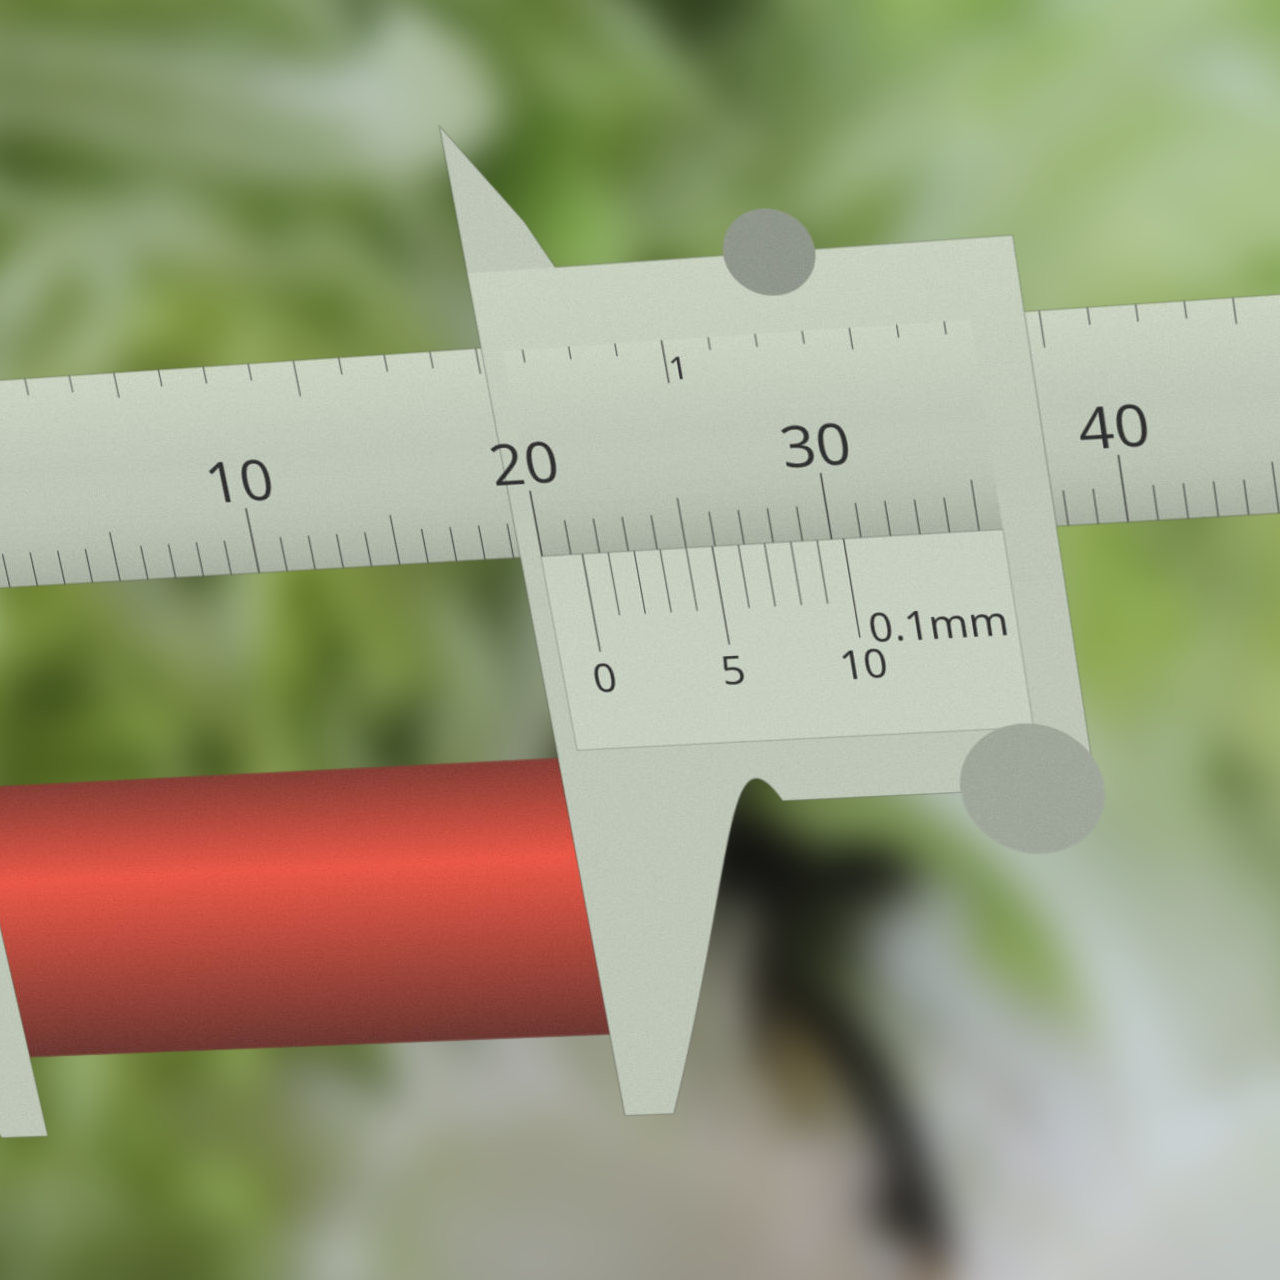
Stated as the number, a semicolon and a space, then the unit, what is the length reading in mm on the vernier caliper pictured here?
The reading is 21.4; mm
